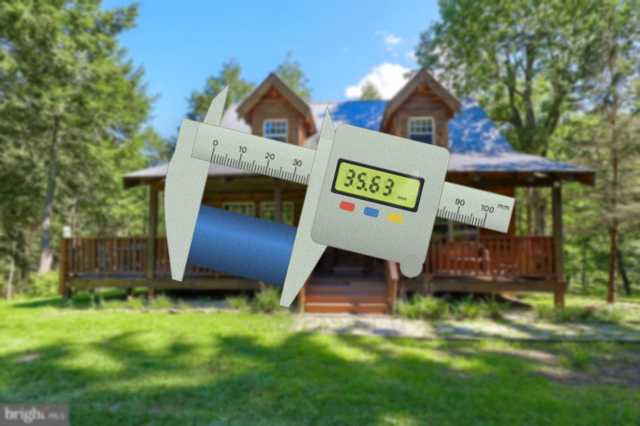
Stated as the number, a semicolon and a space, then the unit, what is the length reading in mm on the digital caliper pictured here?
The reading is 35.63; mm
